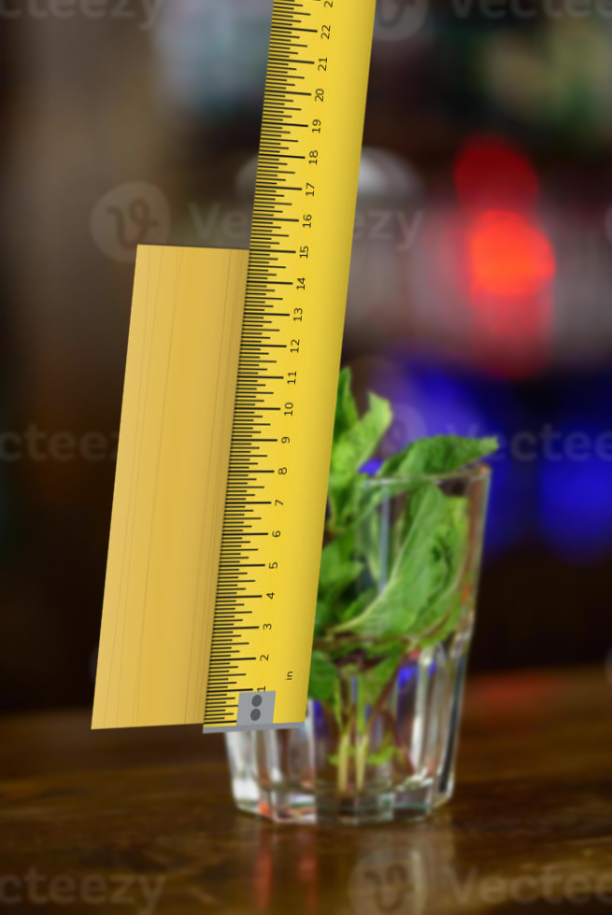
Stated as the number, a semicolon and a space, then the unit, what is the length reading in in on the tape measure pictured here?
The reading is 15; in
